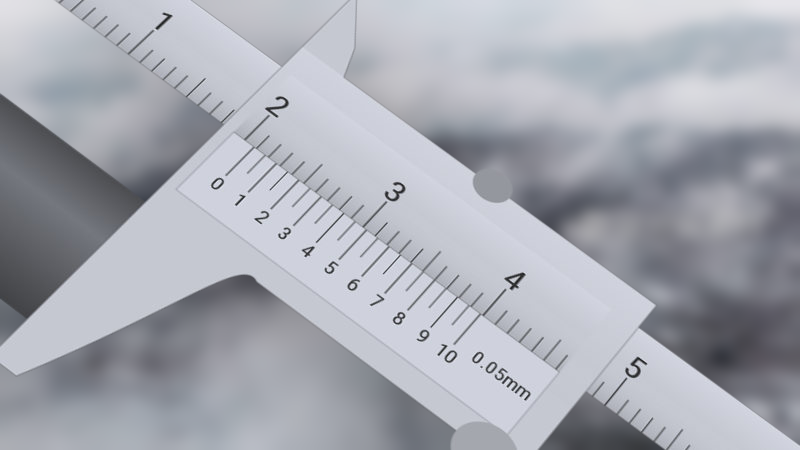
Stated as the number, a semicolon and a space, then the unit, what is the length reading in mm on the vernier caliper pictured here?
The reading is 20.8; mm
